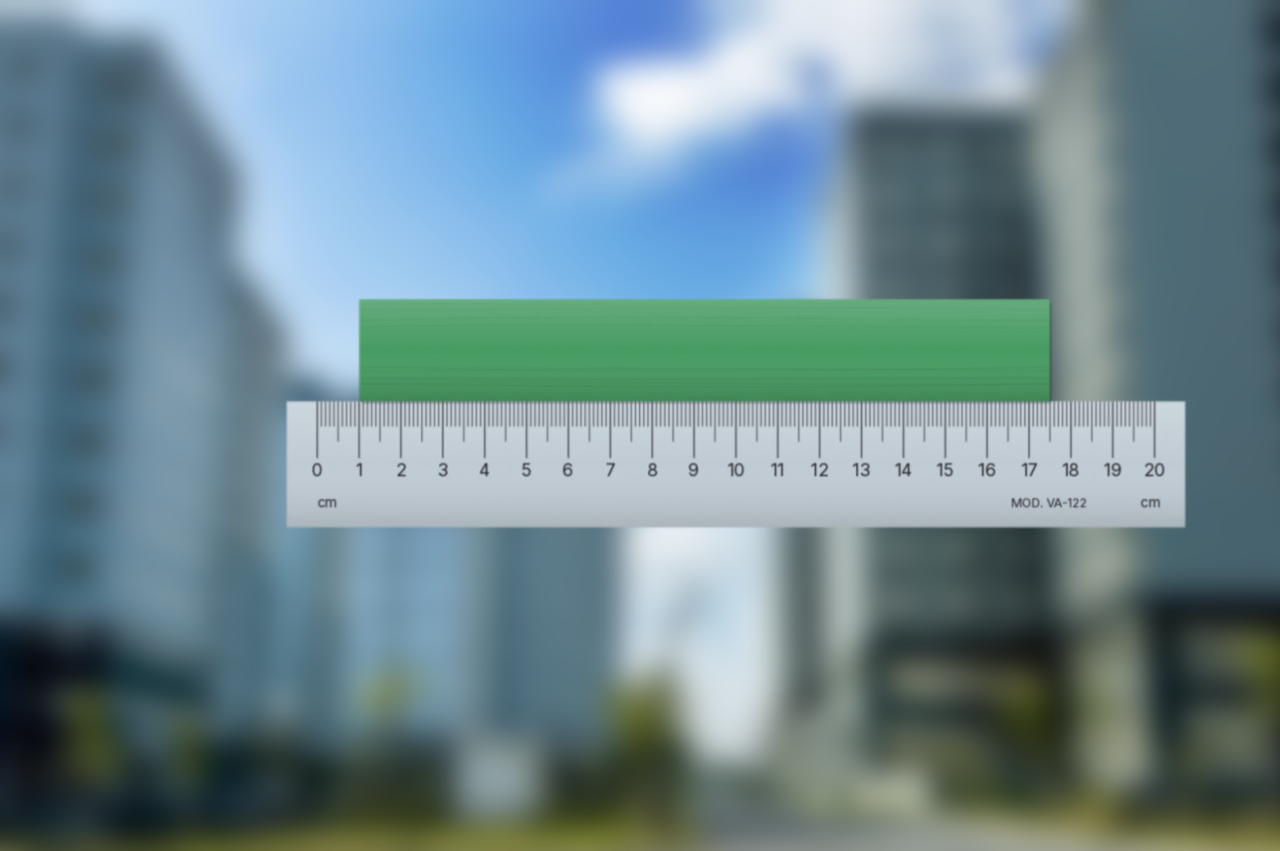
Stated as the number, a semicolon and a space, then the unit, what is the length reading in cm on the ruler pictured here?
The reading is 16.5; cm
